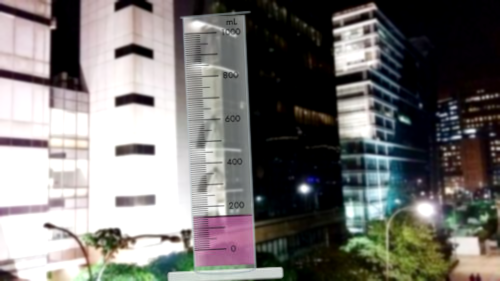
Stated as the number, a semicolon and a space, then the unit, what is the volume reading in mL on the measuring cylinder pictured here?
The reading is 150; mL
